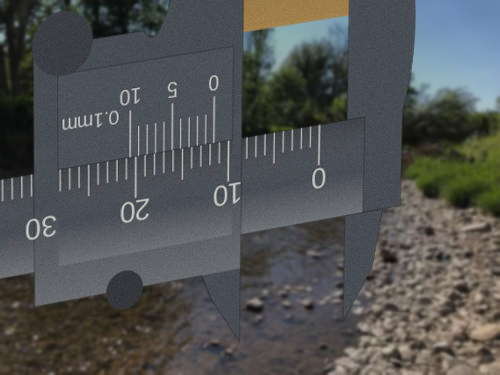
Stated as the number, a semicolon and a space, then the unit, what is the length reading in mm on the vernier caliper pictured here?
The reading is 11.6; mm
